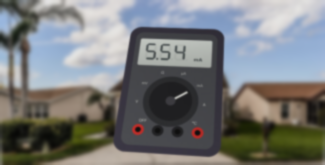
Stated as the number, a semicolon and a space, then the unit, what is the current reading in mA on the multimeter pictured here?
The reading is 5.54; mA
